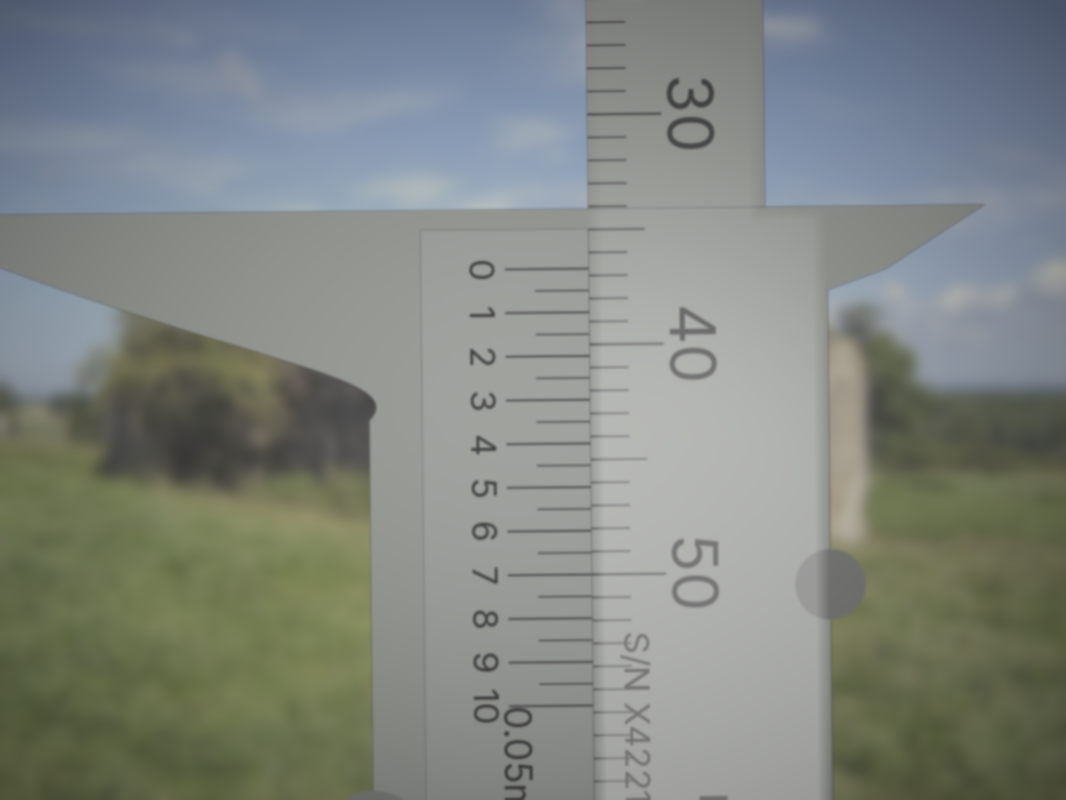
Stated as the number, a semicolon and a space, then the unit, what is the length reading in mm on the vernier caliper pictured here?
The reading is 36.7; mm
